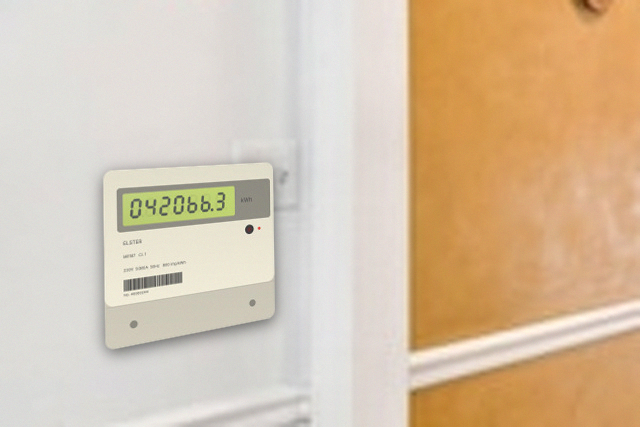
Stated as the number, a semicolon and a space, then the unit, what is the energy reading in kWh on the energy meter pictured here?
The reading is 42066.3; kWh
